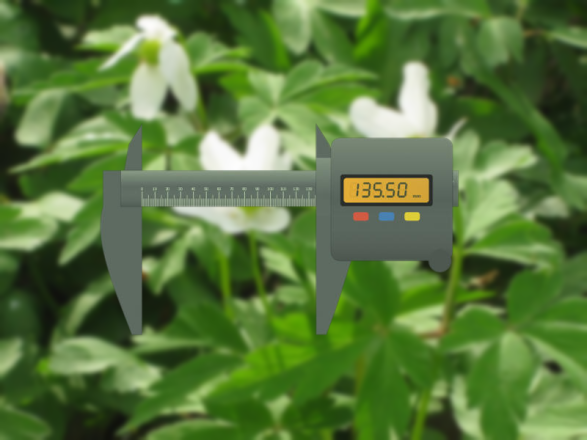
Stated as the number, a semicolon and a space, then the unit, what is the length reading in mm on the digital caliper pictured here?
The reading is 135.50; mm
